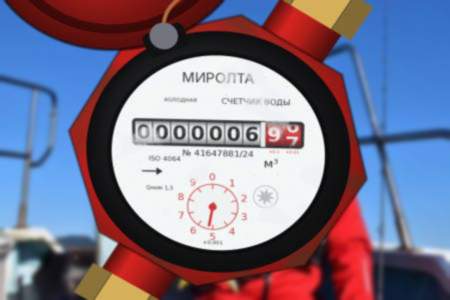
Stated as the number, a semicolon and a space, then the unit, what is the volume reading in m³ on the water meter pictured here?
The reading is 6.965; m³
